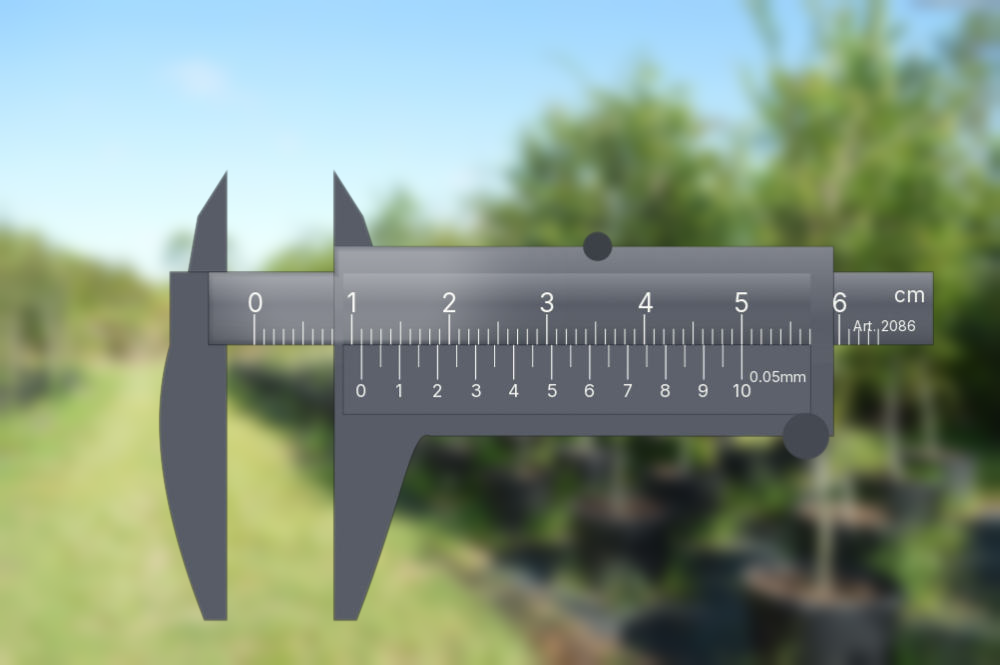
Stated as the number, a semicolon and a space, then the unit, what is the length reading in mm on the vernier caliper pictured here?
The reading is 11.0; mm
